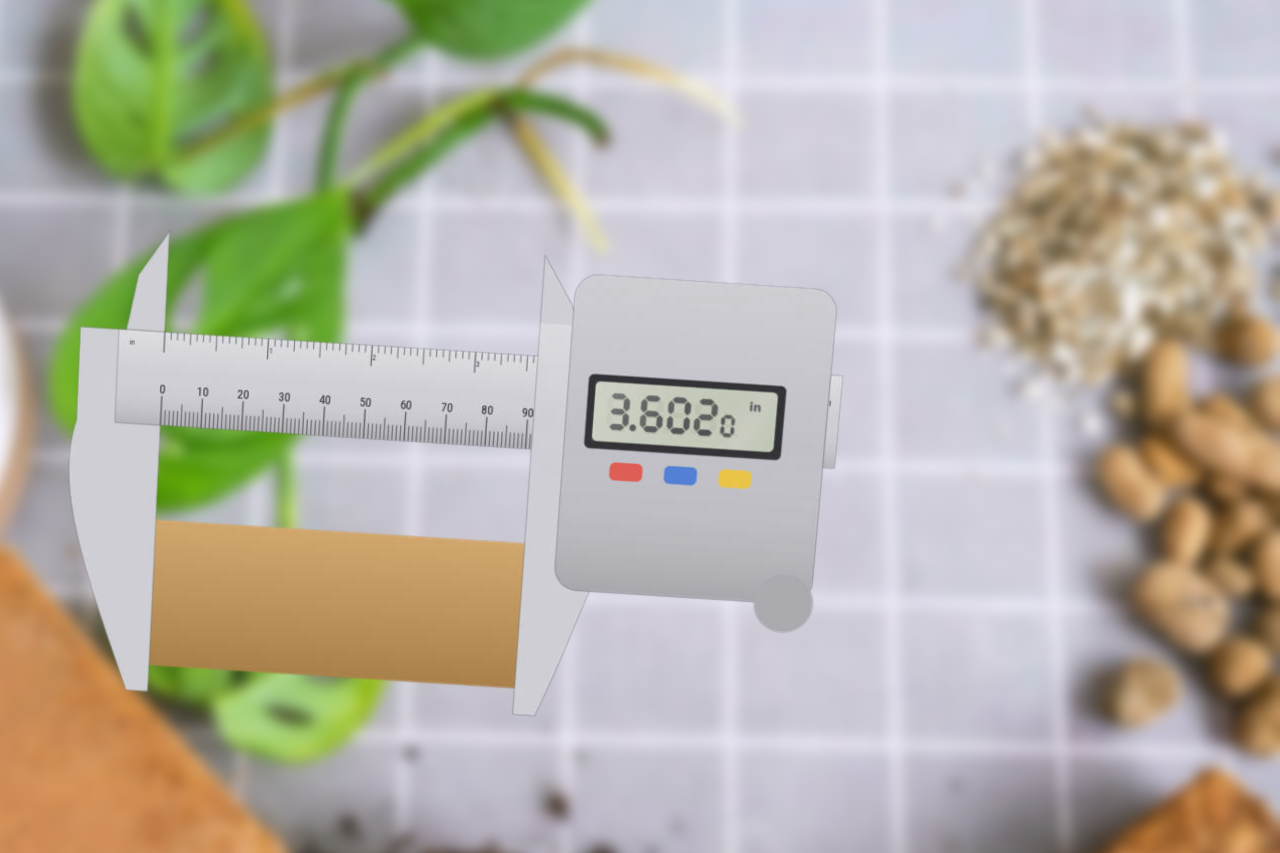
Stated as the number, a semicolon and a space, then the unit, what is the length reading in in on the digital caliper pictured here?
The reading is 3.6020; in
